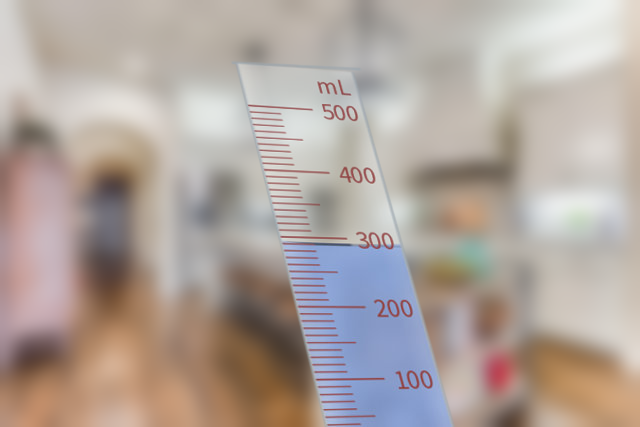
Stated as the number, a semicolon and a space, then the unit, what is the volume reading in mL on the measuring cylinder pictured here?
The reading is 290; mL
